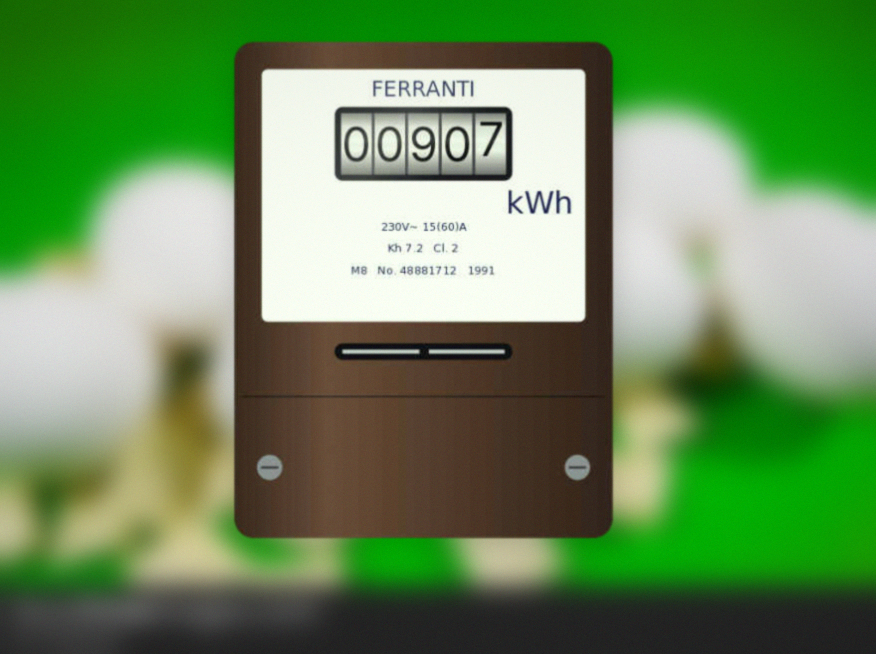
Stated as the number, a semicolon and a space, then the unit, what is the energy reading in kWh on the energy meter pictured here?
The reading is 907; kWh
